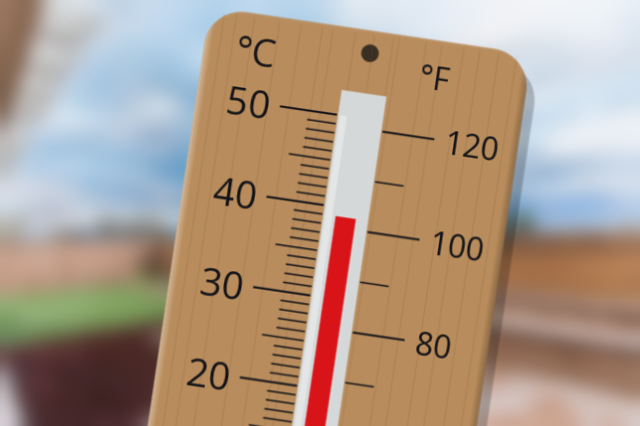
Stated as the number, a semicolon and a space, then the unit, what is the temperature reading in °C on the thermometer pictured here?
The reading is 39; °C
